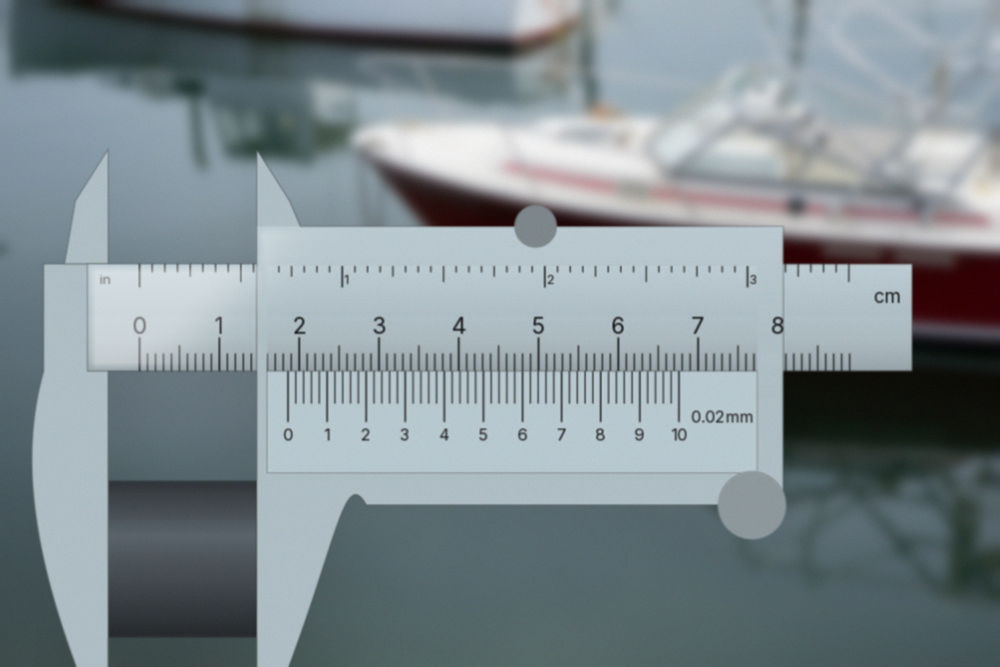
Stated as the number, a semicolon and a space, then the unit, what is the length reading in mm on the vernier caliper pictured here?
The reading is 18.6; mm
